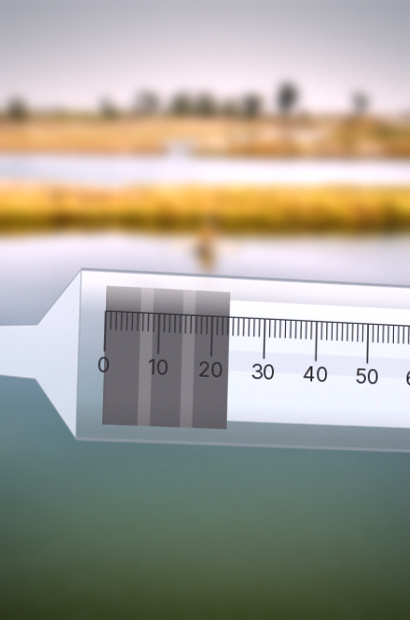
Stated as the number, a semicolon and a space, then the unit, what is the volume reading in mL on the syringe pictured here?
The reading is 0; mL
